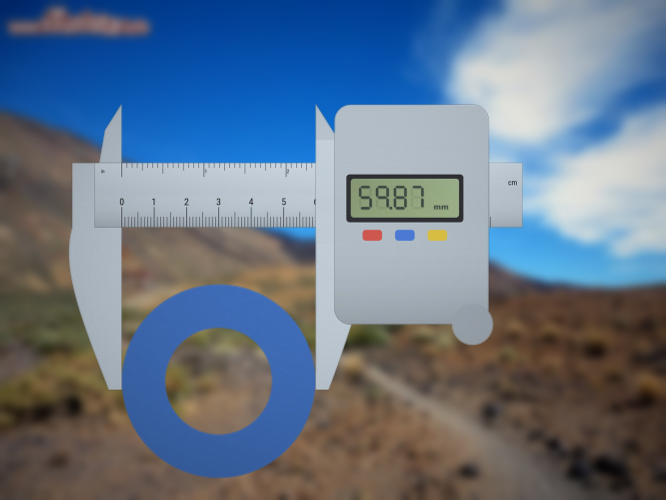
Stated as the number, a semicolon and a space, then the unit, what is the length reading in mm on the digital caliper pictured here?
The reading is 59.87; mm
